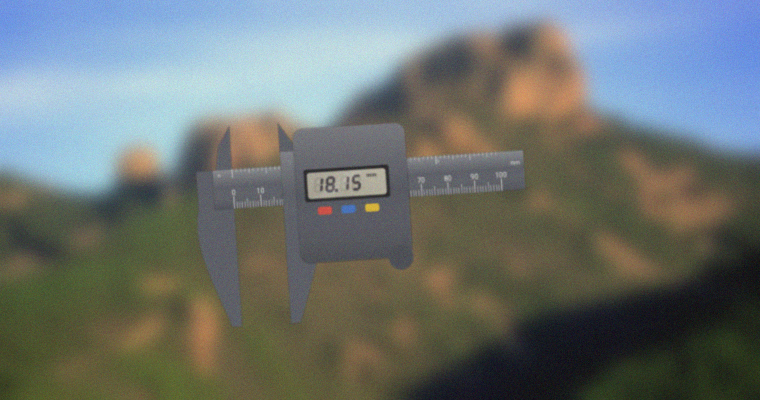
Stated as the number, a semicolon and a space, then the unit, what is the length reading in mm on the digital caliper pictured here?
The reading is 18.15; mm
